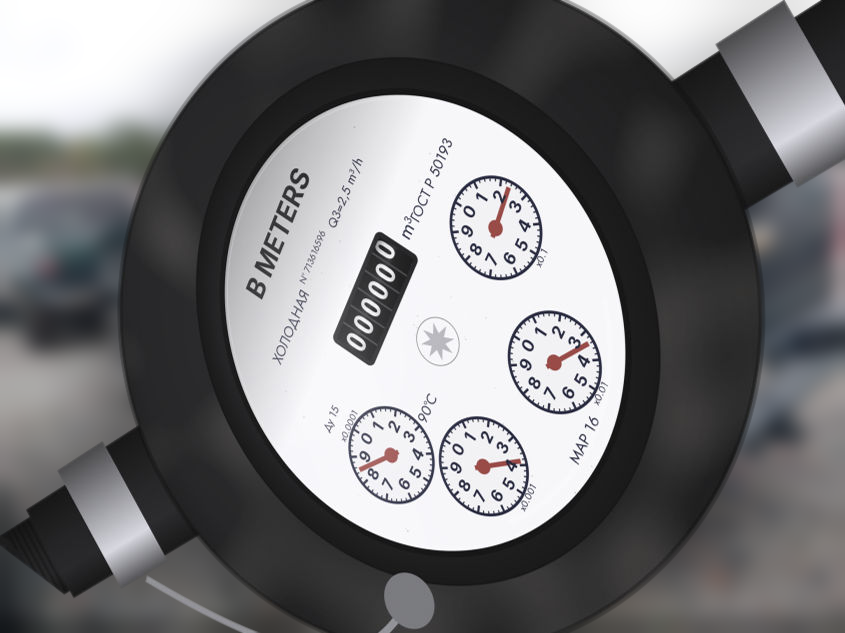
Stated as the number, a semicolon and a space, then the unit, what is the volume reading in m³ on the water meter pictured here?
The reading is 0.2338; m³
